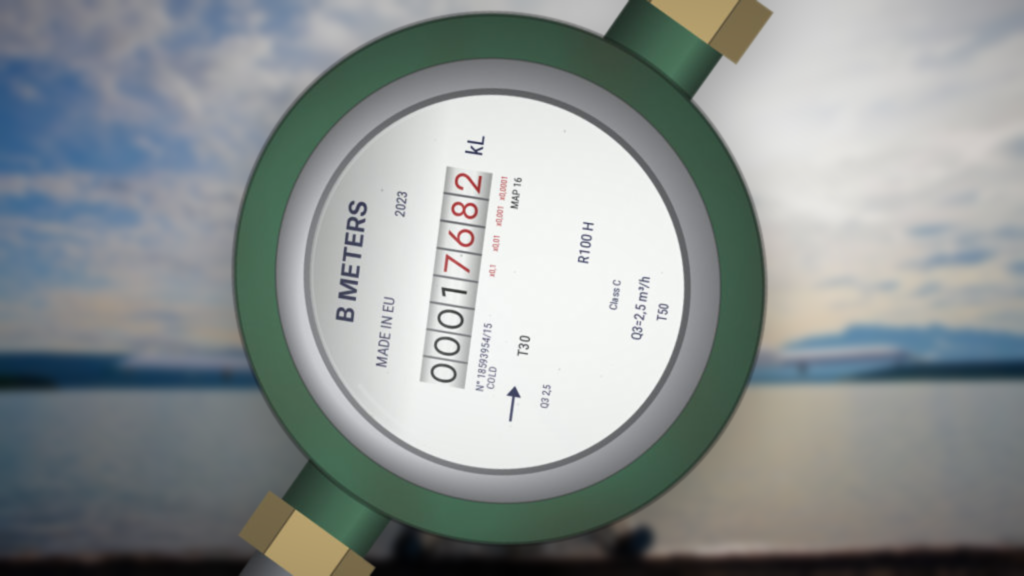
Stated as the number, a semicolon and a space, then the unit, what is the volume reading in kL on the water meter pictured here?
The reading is 1.7682; kL
